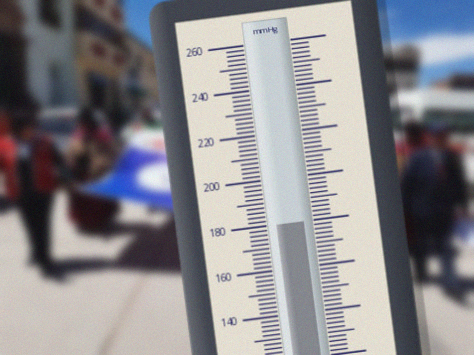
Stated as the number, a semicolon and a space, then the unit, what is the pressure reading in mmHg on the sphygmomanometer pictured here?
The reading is 180; mmHg
